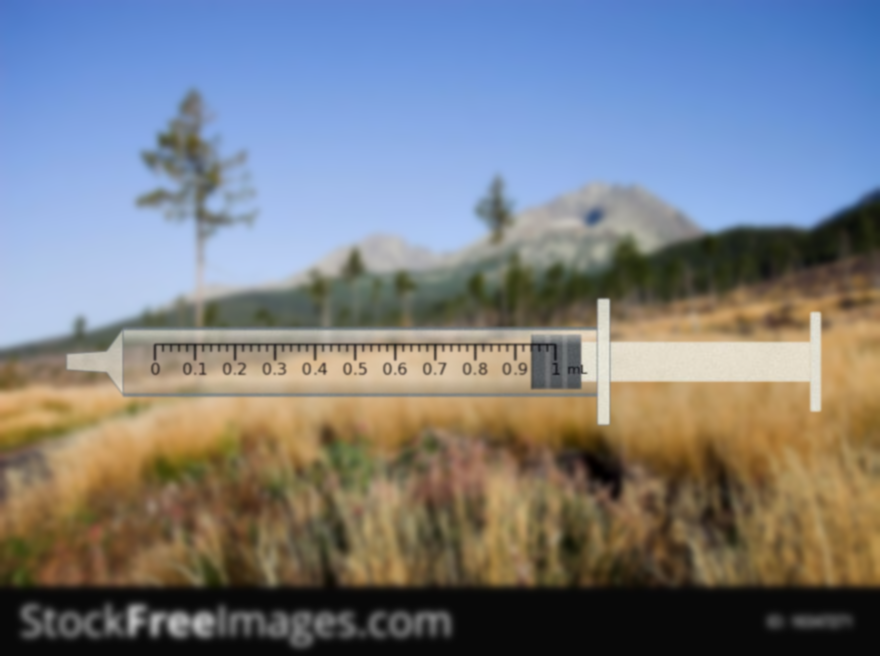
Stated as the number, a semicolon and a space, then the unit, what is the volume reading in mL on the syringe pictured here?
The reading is 0.94; mL
